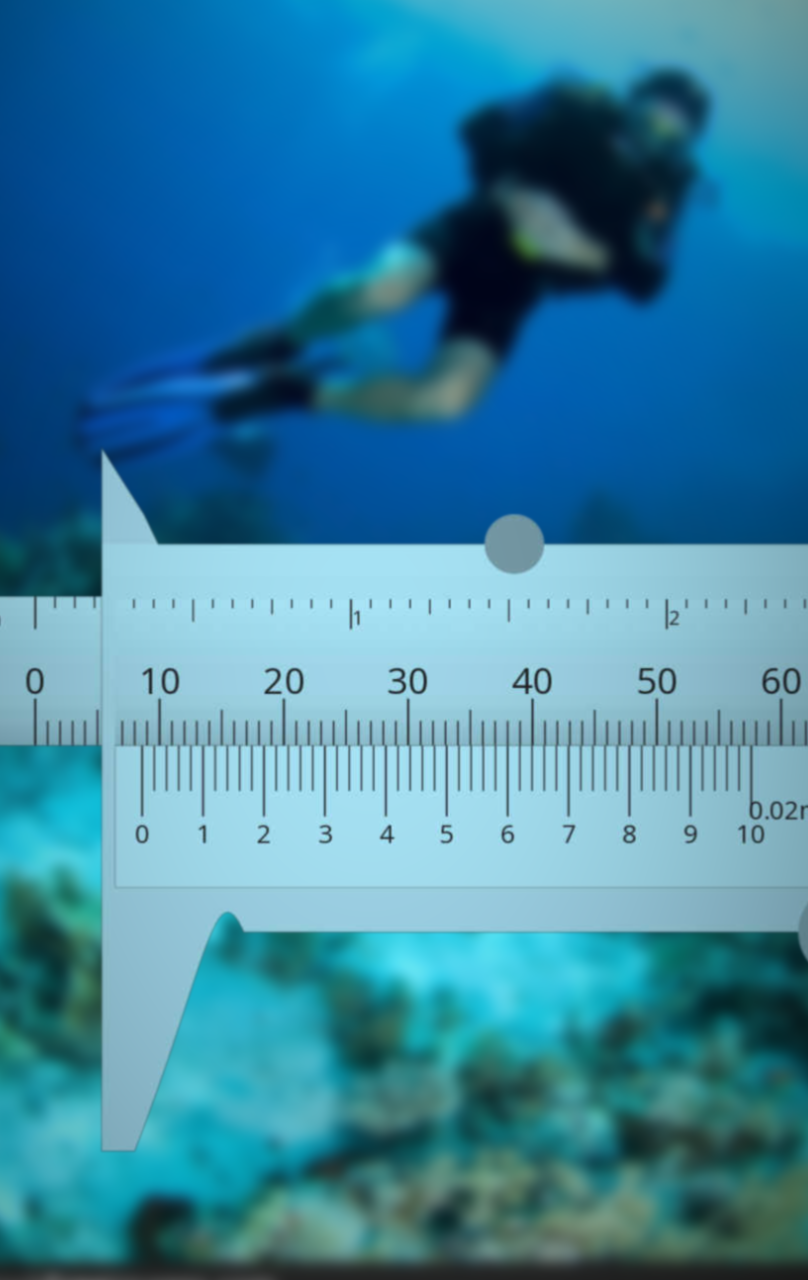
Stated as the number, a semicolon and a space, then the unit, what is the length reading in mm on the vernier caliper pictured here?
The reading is 8.6; mm
